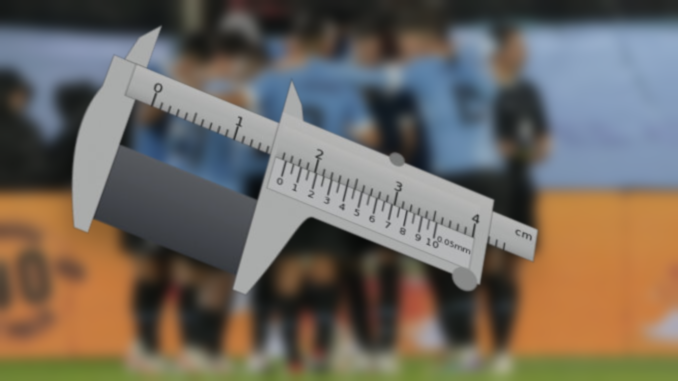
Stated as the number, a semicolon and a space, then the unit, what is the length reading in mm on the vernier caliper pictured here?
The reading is 16.4; mm
